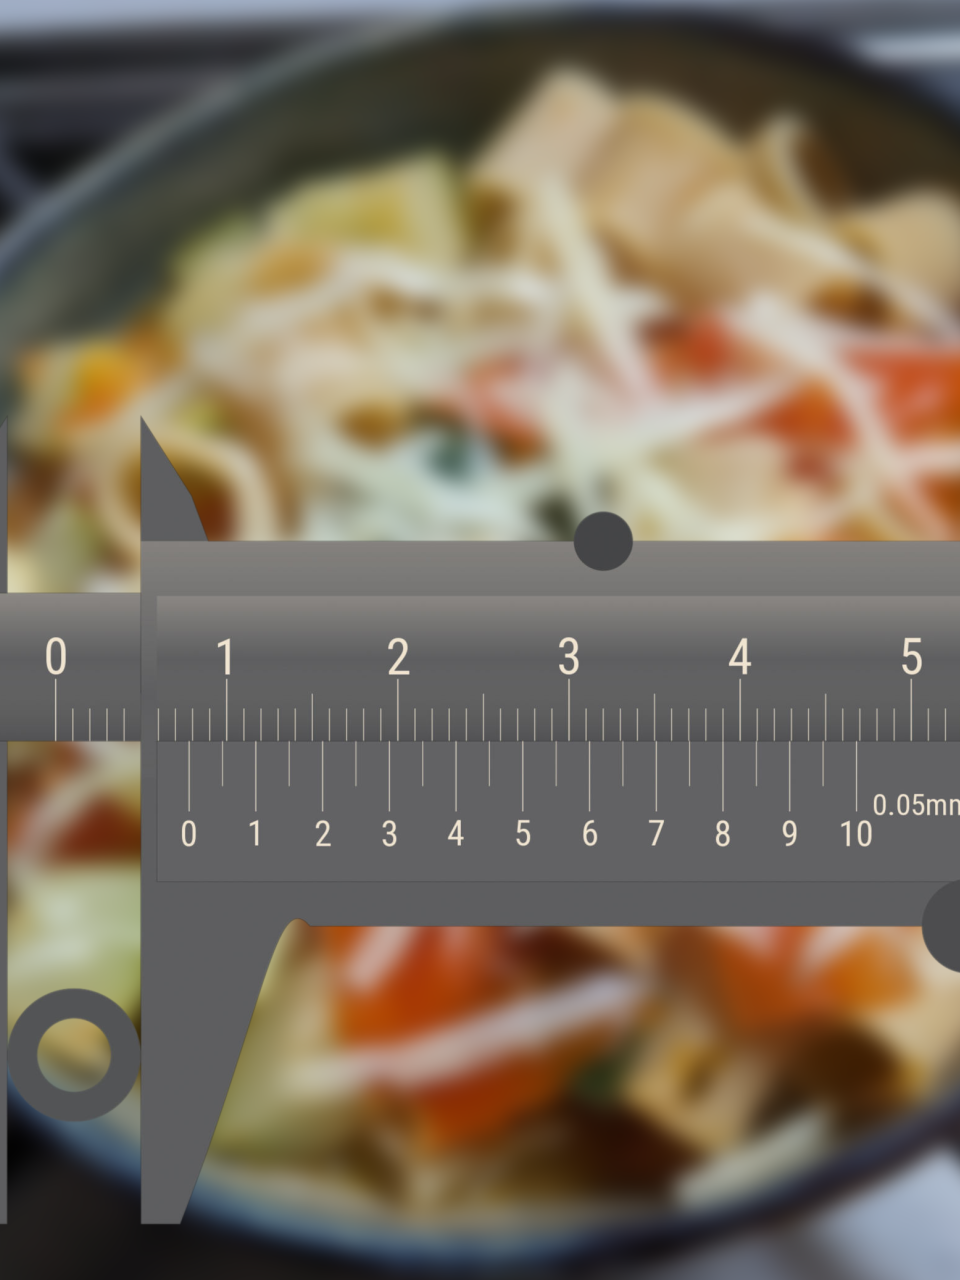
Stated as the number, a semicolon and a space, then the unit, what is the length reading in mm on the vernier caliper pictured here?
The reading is 7.8; mm
